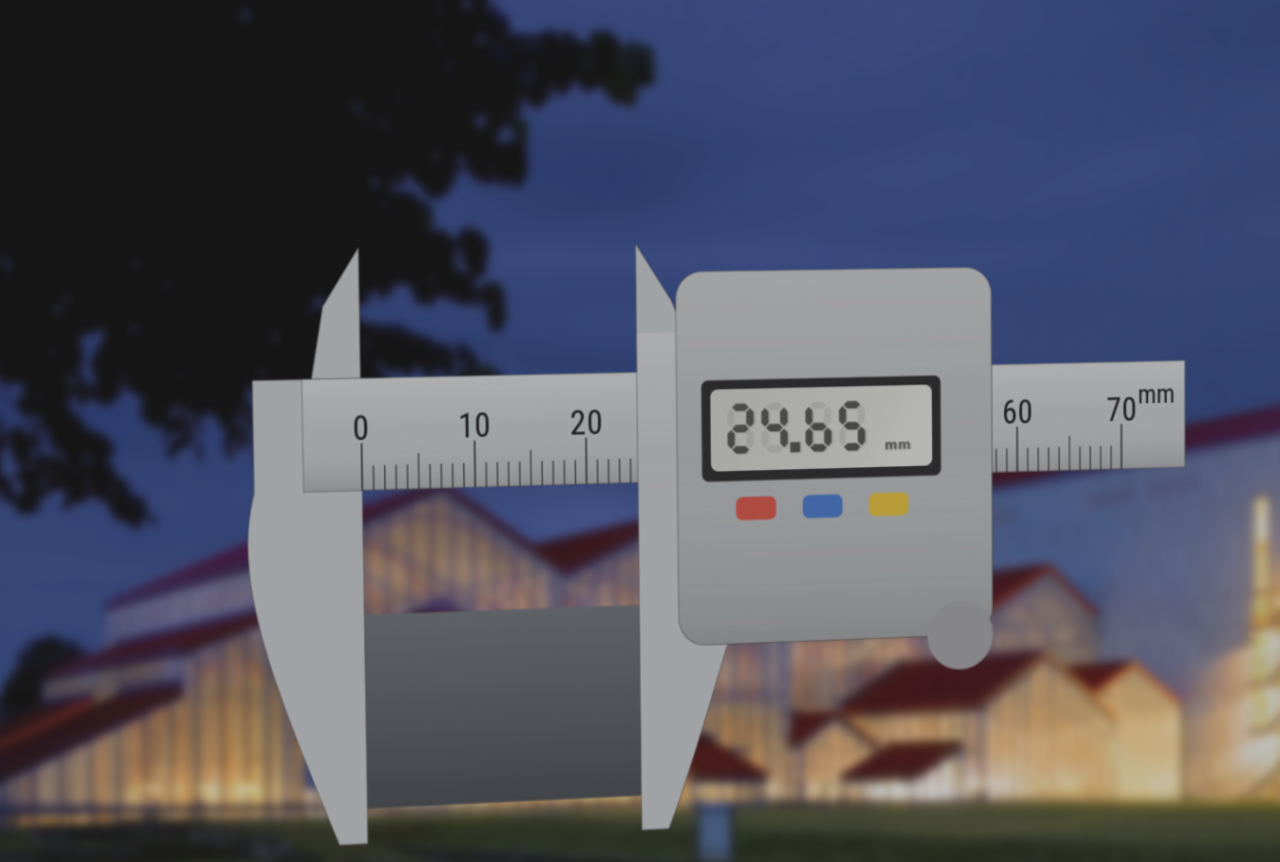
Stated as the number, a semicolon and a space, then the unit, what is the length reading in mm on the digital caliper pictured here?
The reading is 24.65; mm
